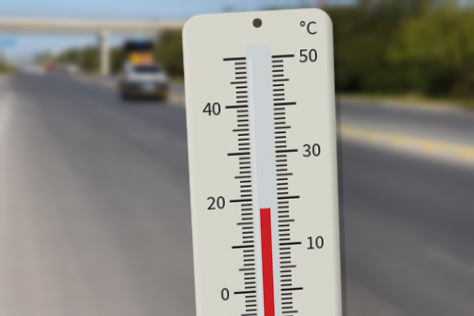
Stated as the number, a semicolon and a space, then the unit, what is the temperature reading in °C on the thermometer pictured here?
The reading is 18; °C
